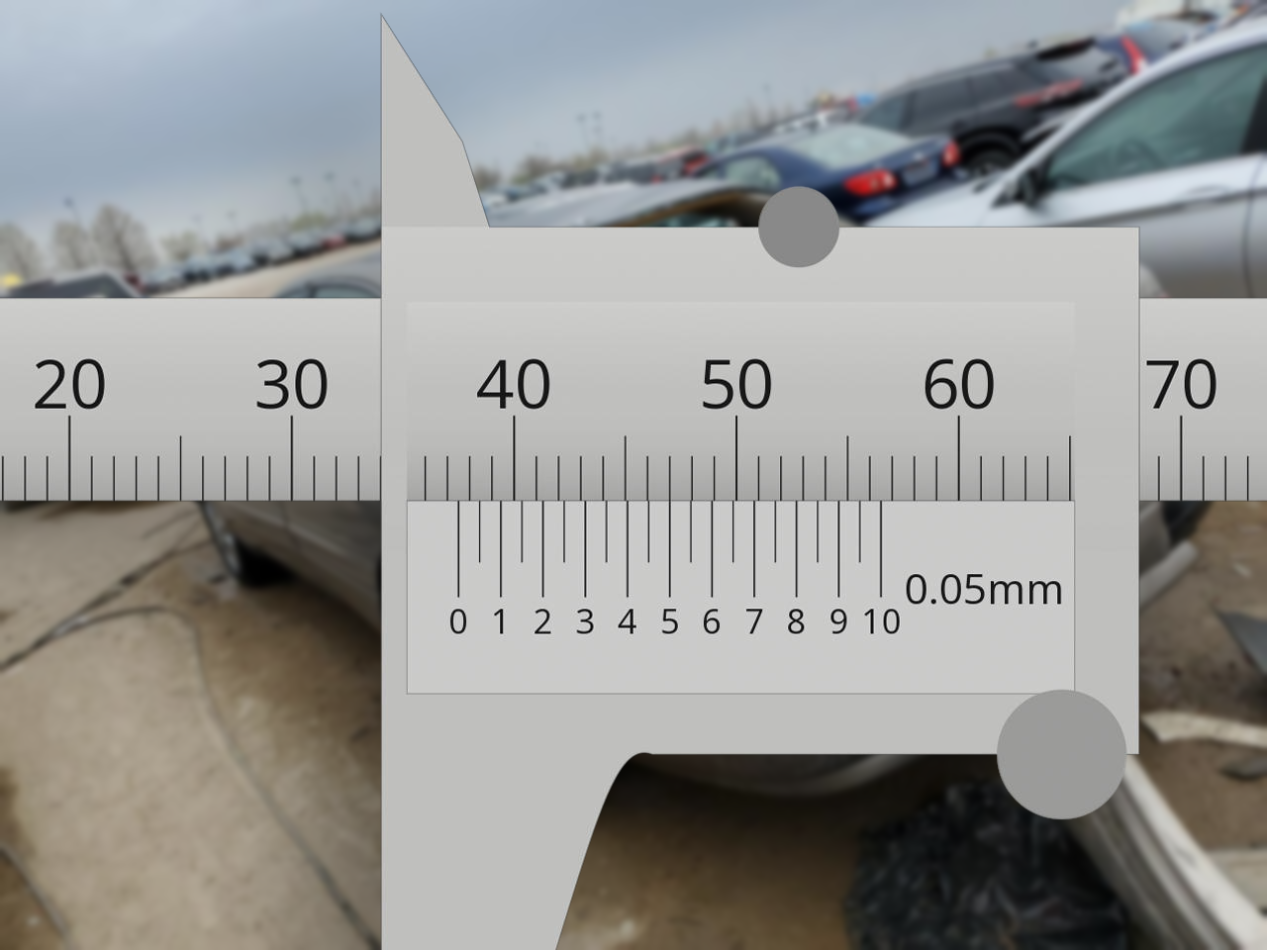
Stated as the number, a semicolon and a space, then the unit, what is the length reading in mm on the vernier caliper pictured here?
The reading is 37.50; mm
